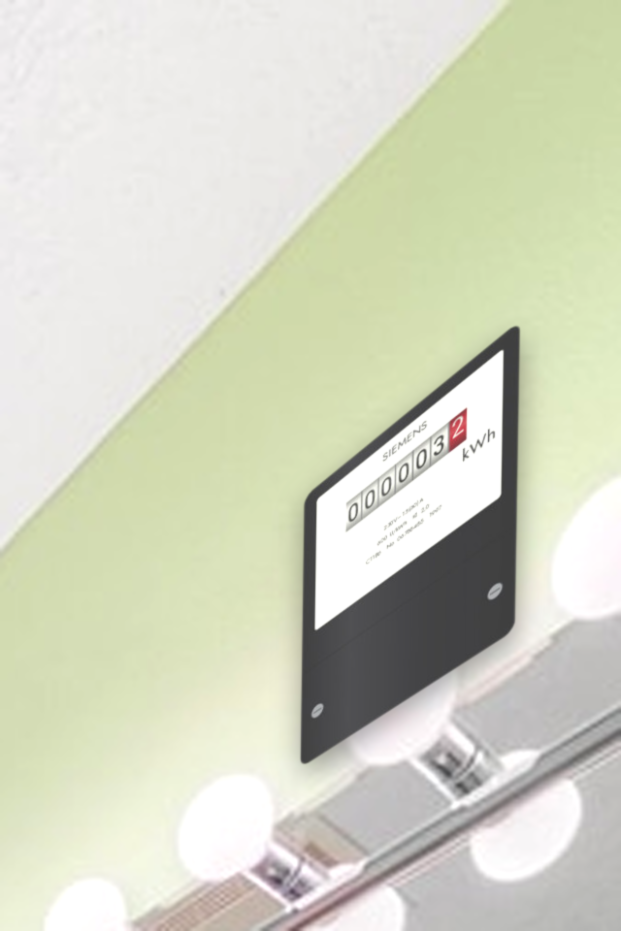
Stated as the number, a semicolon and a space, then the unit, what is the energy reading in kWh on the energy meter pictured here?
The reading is 3.2; kWh
